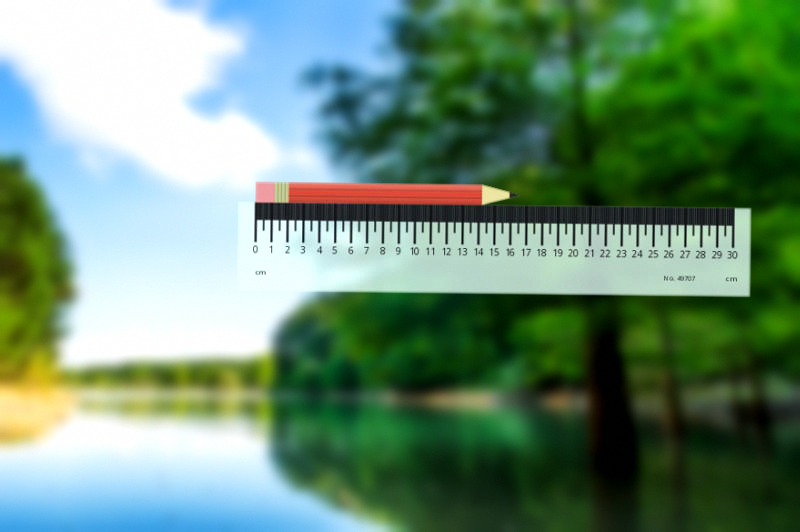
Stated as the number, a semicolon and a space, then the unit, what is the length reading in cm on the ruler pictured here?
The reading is 16.5; cm
